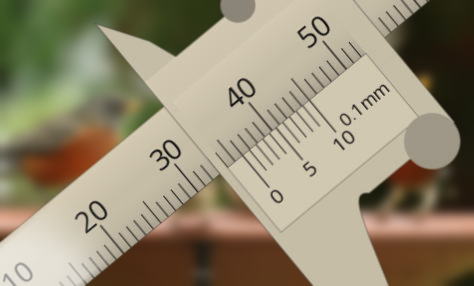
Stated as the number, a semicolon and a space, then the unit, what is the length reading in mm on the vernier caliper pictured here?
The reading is 36.0; mm
